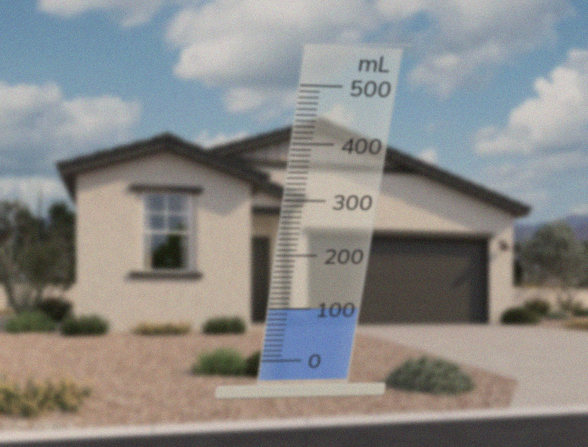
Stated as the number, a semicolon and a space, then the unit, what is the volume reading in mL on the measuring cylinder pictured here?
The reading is 100; mL
